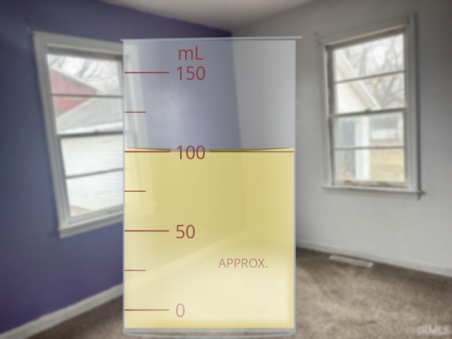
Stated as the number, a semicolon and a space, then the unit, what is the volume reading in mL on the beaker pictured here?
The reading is 100; mL
